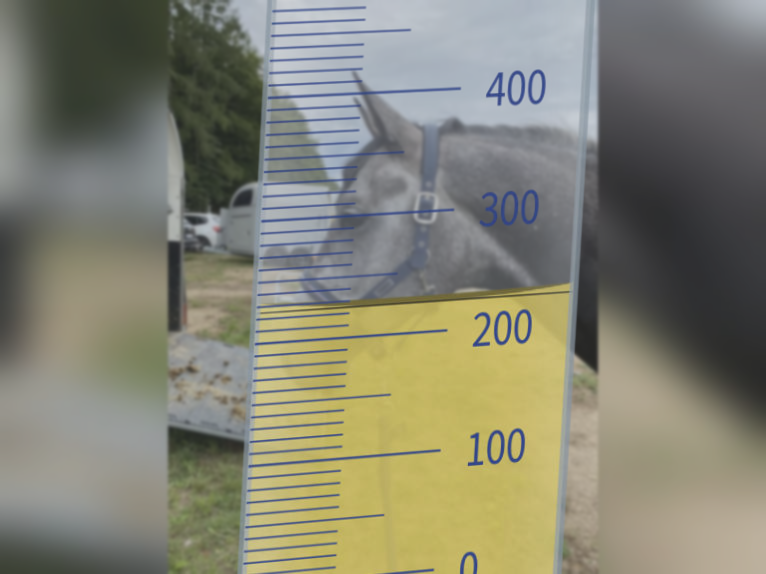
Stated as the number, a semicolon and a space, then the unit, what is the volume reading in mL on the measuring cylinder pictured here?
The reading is 225; mL
